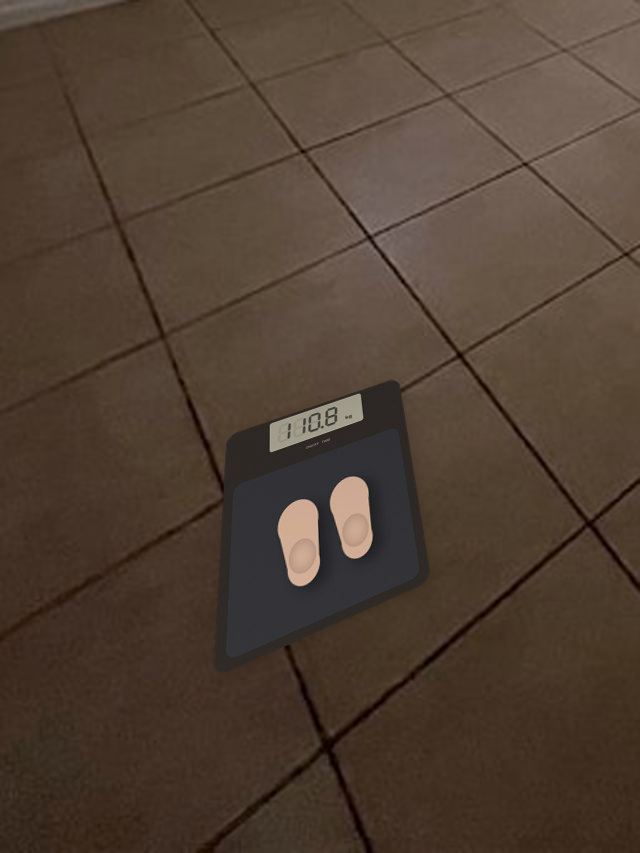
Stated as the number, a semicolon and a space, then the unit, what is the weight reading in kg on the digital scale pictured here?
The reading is 110.8; kg
